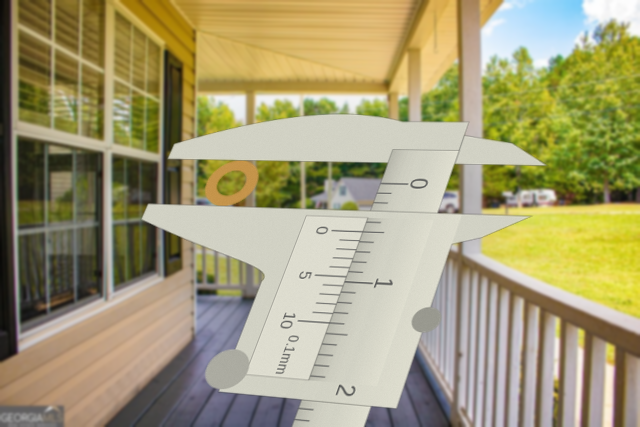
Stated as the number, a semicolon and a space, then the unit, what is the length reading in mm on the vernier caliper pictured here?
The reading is 5.0; mm
